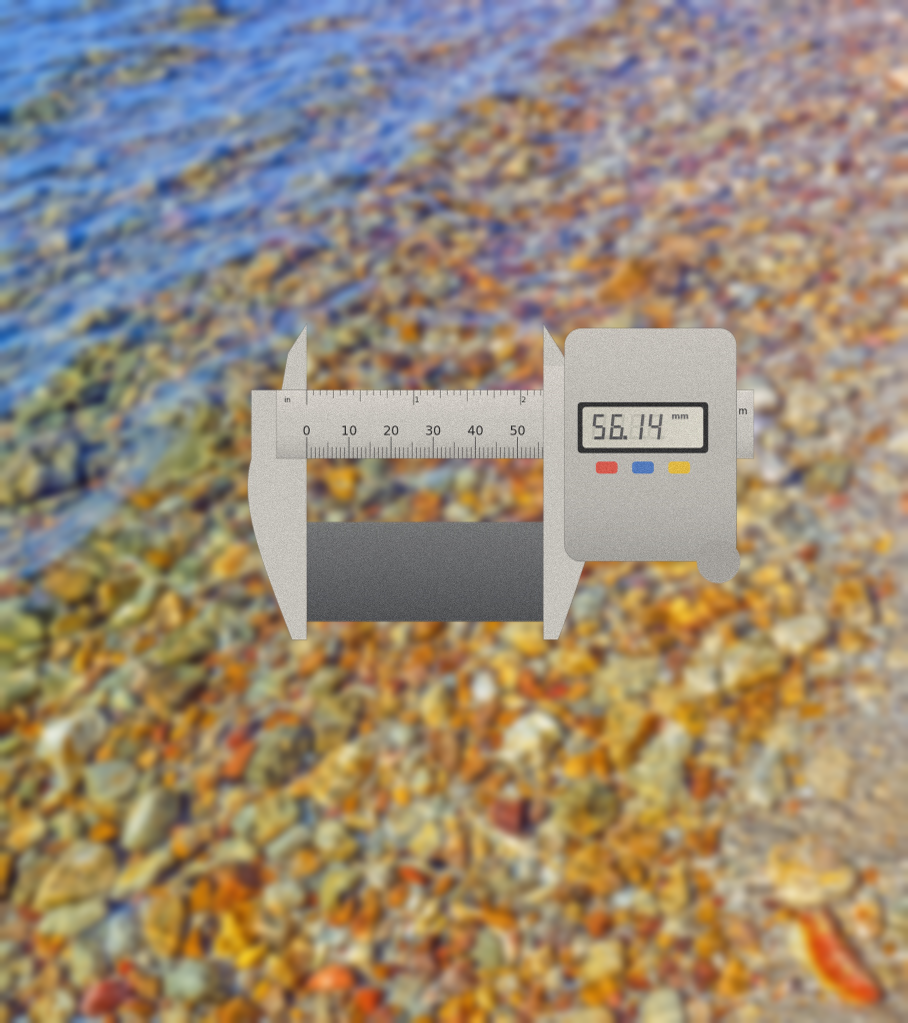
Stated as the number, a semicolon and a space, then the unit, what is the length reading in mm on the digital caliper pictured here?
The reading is 56.14; mm
